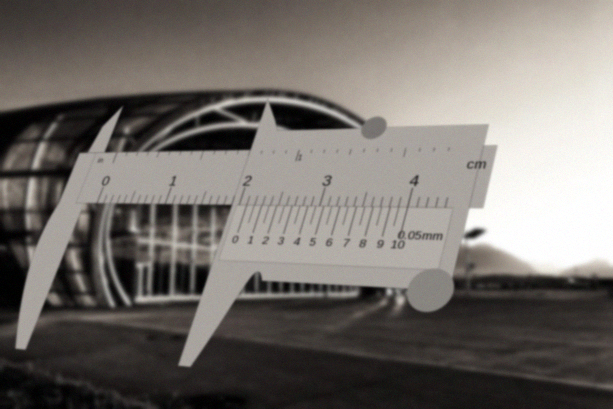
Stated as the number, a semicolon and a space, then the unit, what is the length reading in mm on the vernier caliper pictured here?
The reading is 21.0; mm
